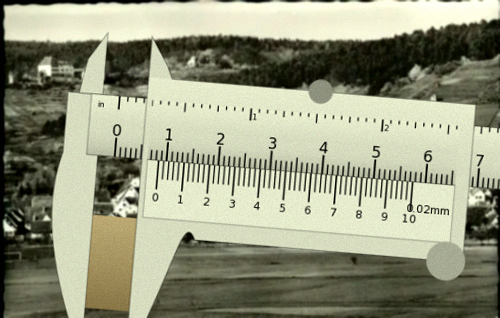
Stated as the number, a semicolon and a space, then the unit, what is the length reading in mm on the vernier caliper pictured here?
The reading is 8.5; mm
